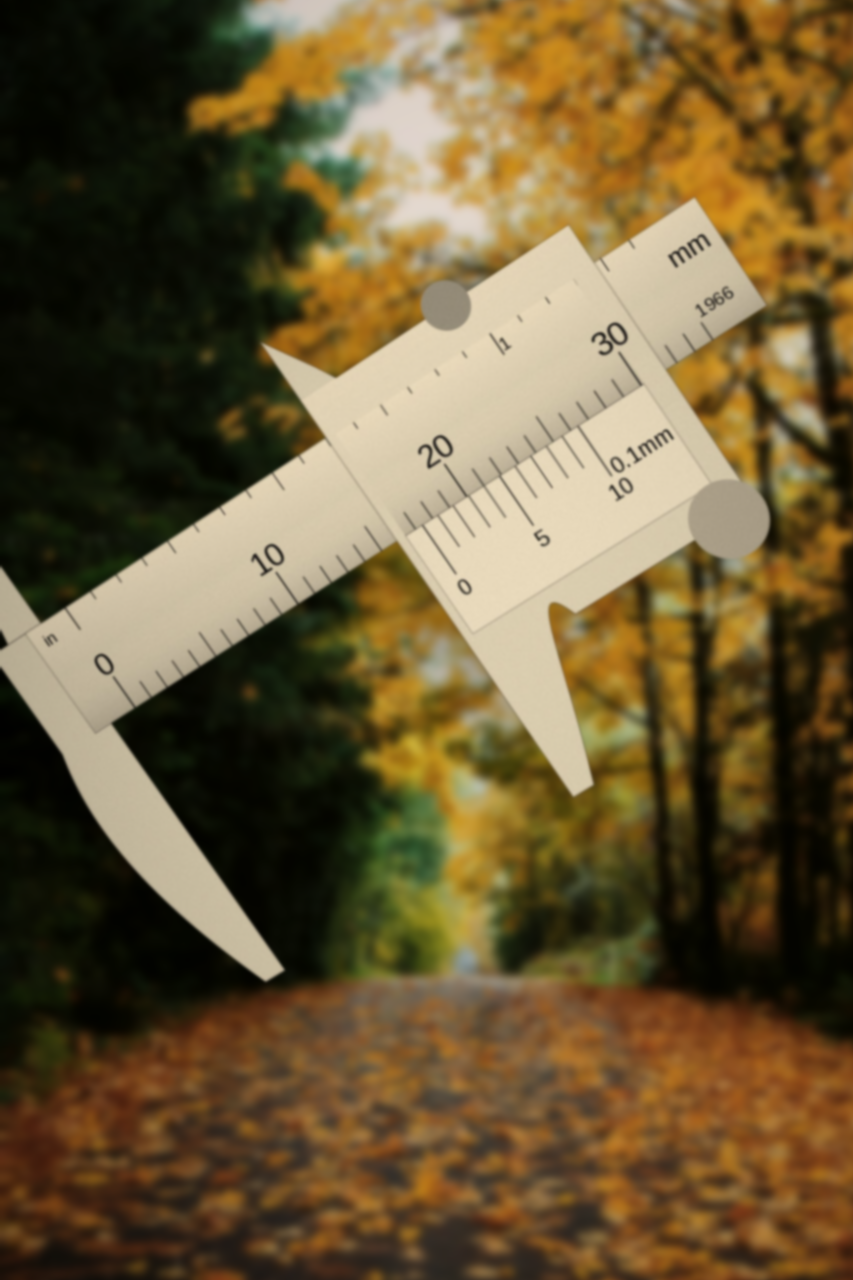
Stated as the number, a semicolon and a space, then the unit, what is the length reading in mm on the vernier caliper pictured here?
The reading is 17.4; mm
